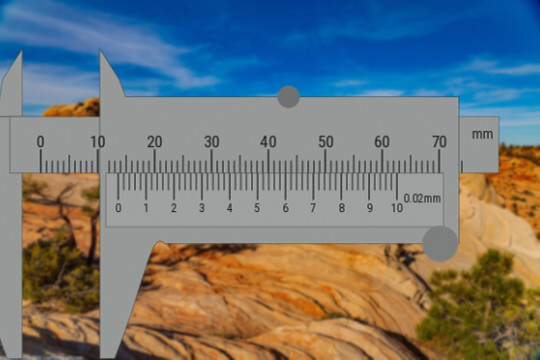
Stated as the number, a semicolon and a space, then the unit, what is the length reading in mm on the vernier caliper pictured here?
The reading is 13.6; mm
